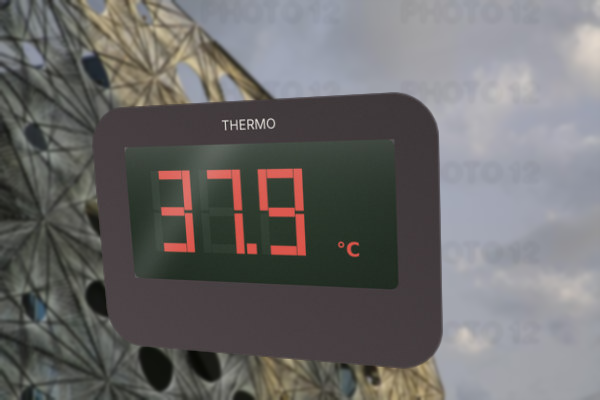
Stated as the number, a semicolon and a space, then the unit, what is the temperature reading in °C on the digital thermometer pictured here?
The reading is 37.9; °C
